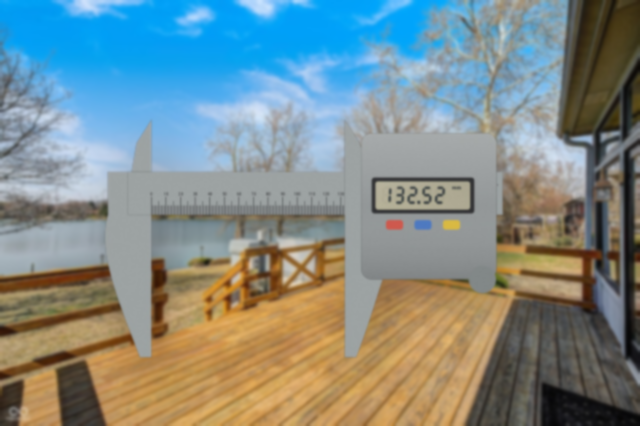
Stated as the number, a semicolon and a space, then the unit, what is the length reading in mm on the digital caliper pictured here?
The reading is 132.52; mm
